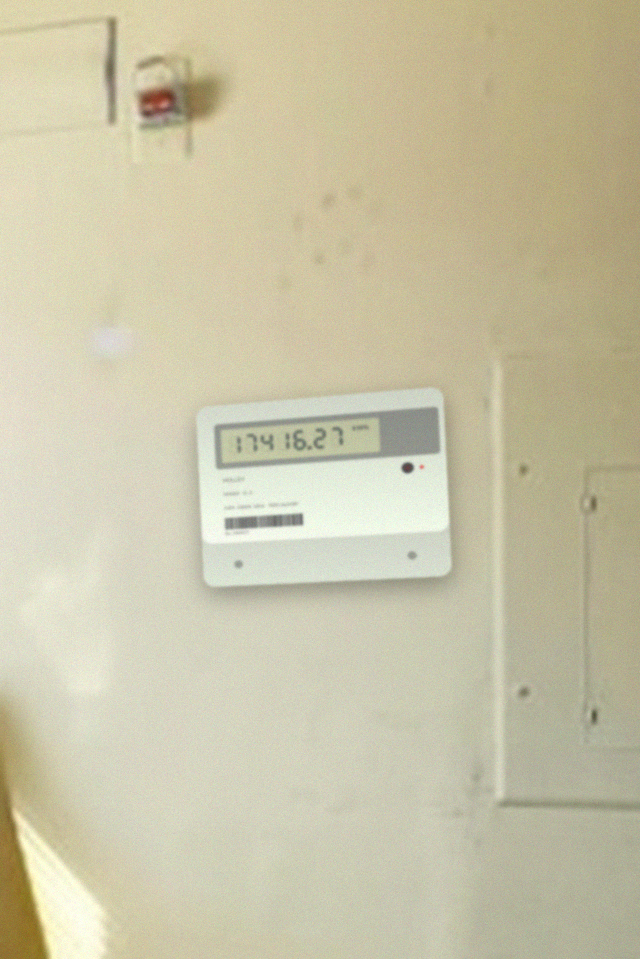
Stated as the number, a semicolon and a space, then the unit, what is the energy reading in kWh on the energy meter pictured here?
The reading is 17416.27; kWh
